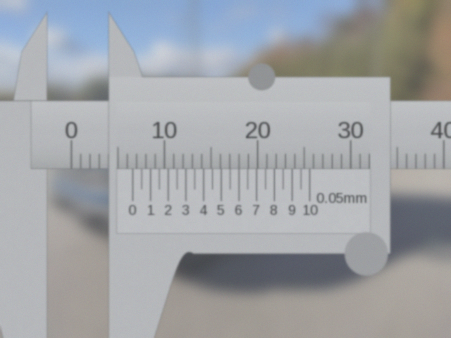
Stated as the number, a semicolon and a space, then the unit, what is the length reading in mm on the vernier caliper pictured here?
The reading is 6.6; mm
